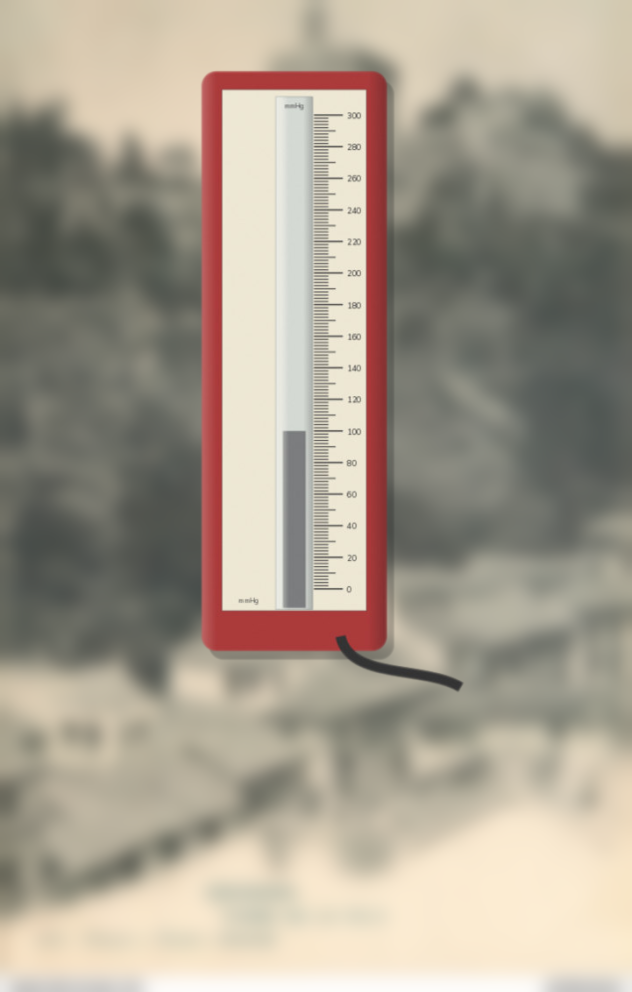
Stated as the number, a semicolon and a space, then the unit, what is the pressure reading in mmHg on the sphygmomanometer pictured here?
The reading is 100; mmHg
